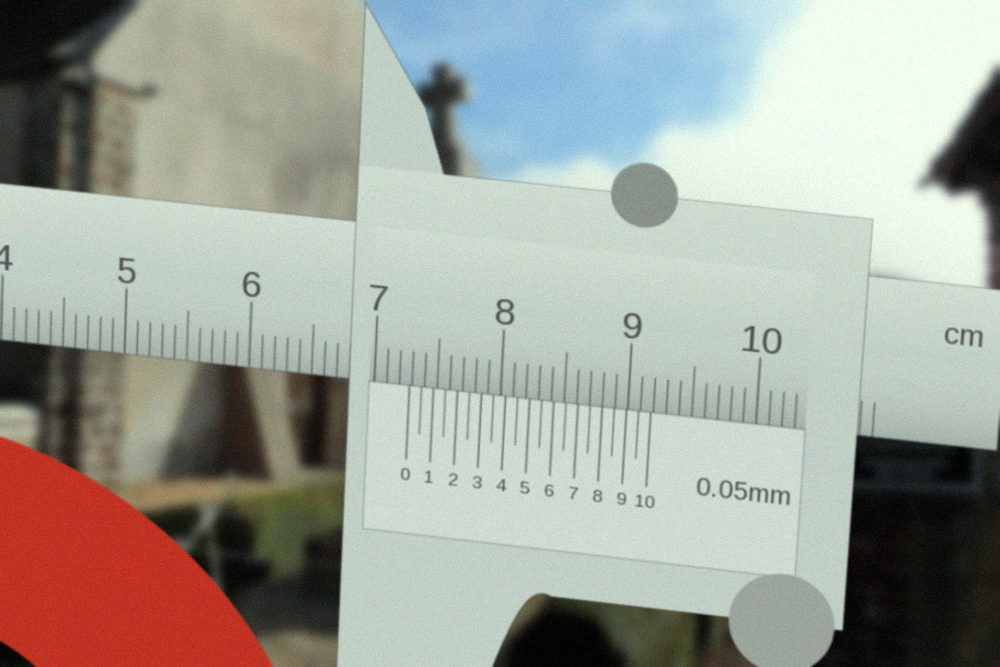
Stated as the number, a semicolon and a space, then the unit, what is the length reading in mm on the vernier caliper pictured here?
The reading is 72.8; mm
